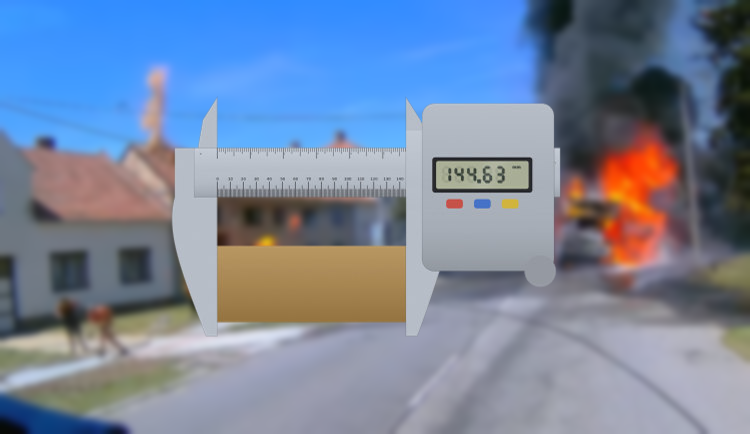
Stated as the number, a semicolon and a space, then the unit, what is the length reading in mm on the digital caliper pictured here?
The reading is 144.63; mm
